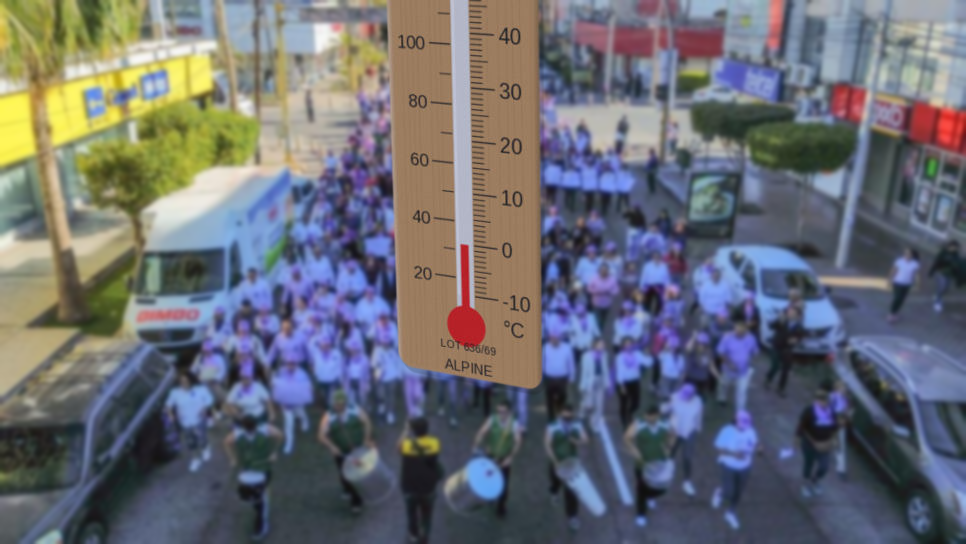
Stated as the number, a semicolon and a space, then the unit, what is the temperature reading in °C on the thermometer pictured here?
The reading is 0; °C
